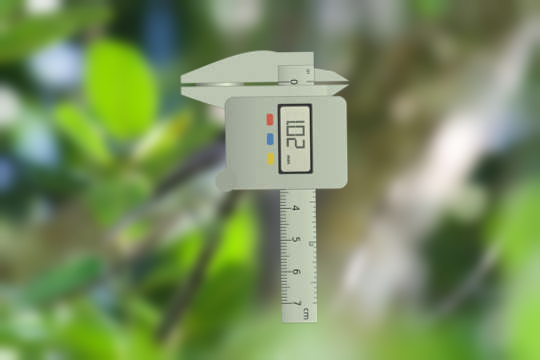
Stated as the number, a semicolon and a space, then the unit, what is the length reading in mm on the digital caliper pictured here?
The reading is 1.02; mm
